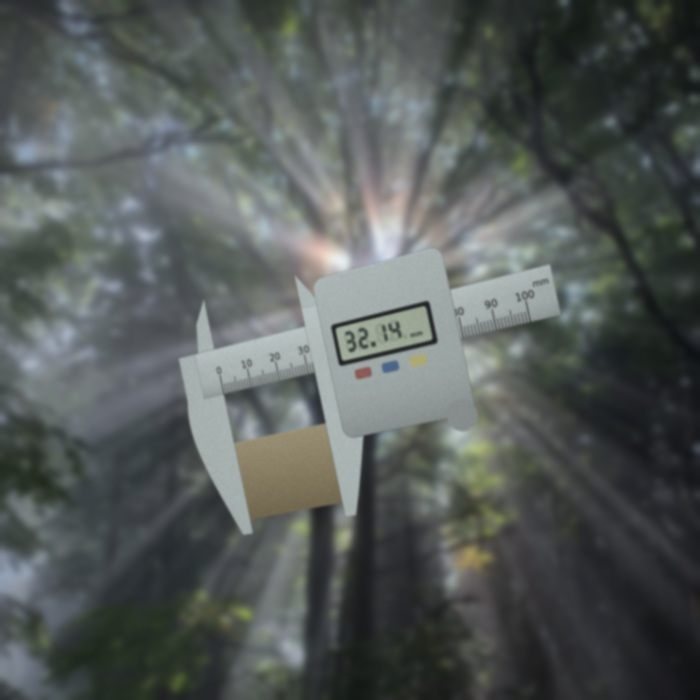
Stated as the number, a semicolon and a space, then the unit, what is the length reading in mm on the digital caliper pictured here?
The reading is 32.14; mm
